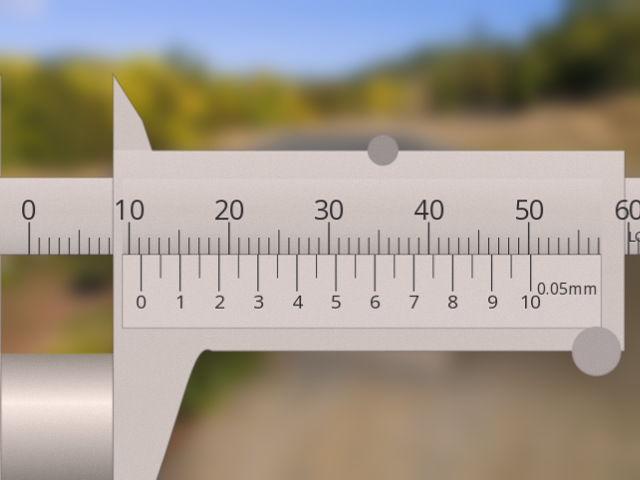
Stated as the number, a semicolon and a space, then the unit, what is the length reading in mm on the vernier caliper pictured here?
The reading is 11.2; mm
